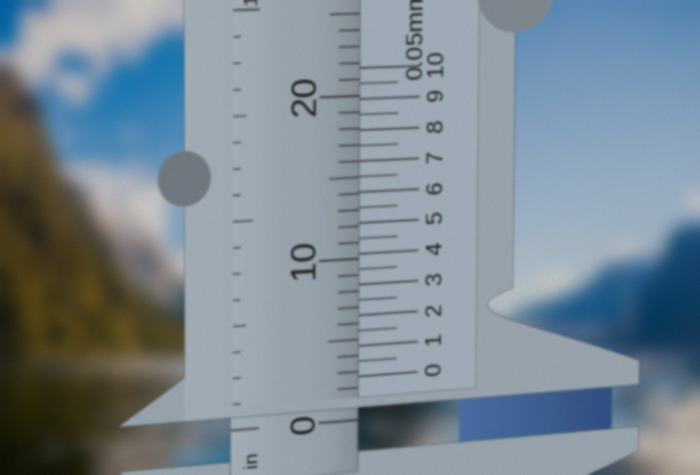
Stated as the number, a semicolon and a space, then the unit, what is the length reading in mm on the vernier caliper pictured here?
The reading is 2.7; mm
